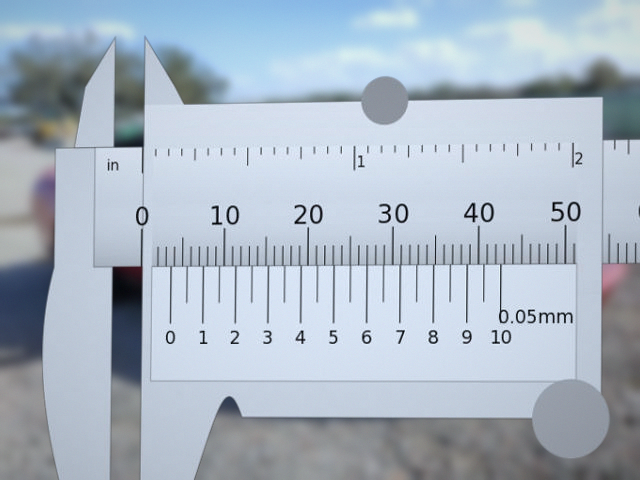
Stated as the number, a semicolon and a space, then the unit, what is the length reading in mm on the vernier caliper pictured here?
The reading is 3.6; mm
